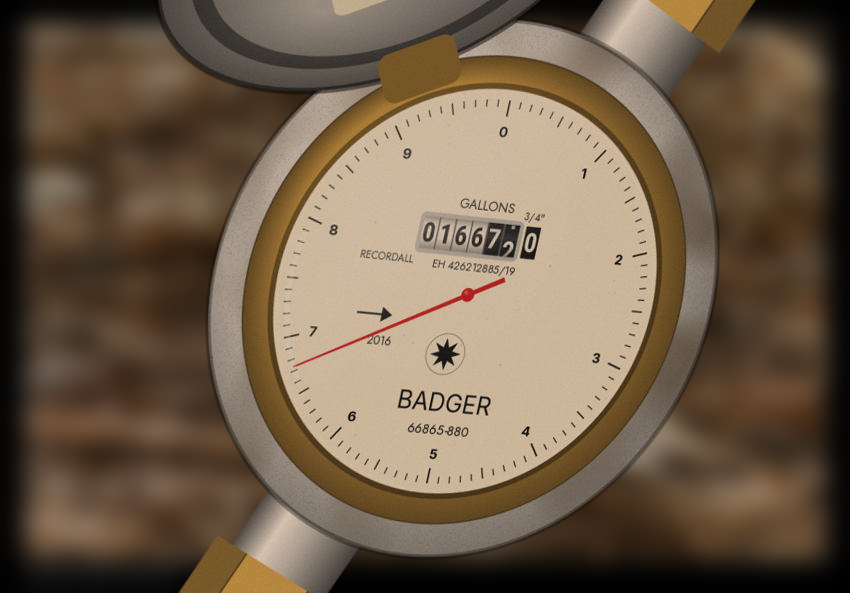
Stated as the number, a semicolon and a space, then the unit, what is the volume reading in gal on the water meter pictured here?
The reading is 166716.7; gal
